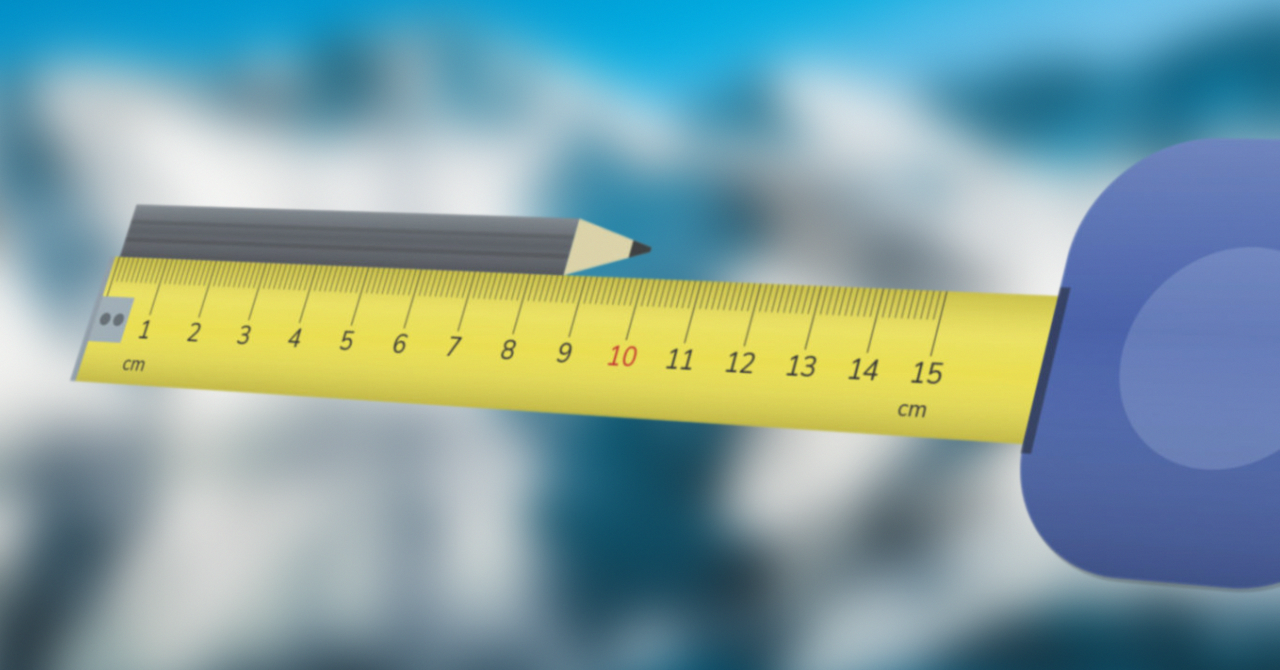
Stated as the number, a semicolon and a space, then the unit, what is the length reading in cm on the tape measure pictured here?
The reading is 10; cm
